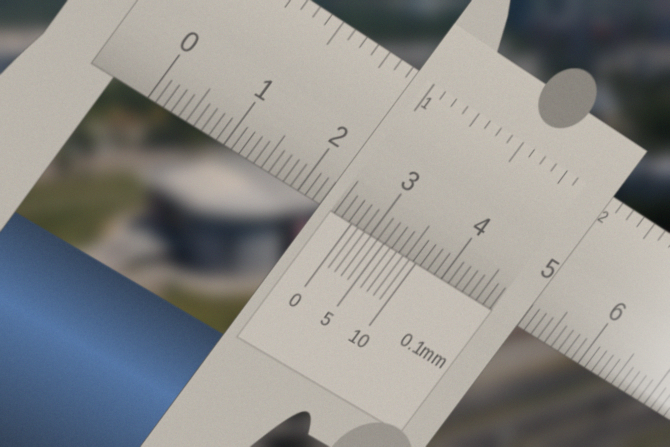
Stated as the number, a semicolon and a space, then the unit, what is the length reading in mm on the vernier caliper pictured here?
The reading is 27.4; mm
